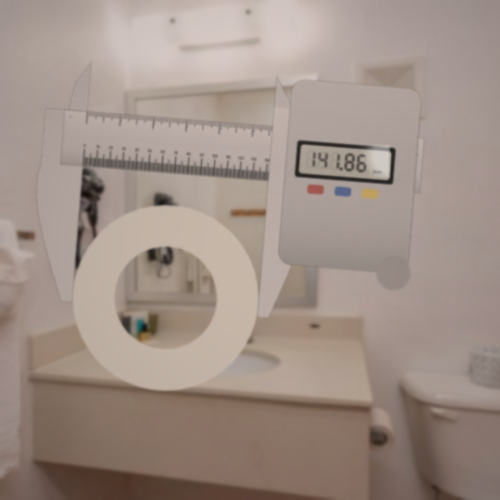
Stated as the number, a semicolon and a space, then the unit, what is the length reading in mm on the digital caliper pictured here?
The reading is 141.86; mm
